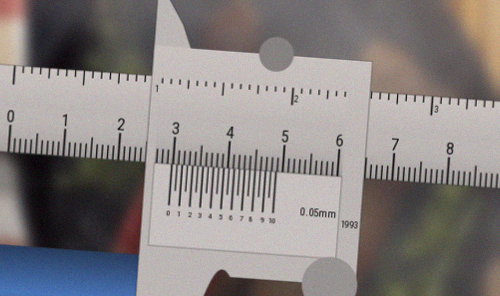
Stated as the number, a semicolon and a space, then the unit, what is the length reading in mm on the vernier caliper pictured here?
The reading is 29.8; mm
